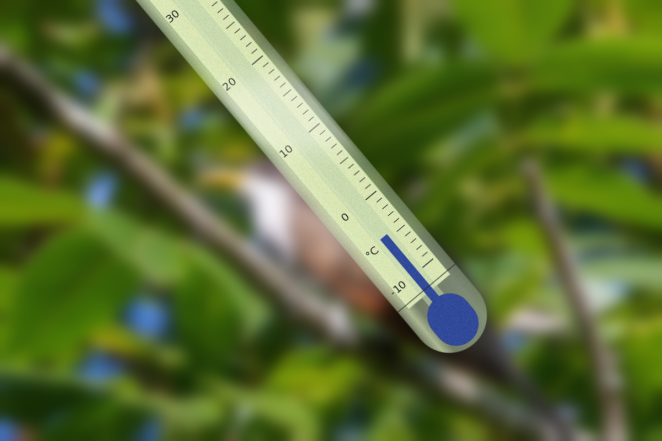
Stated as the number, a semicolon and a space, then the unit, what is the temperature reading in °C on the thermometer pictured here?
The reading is -4.5; °C
